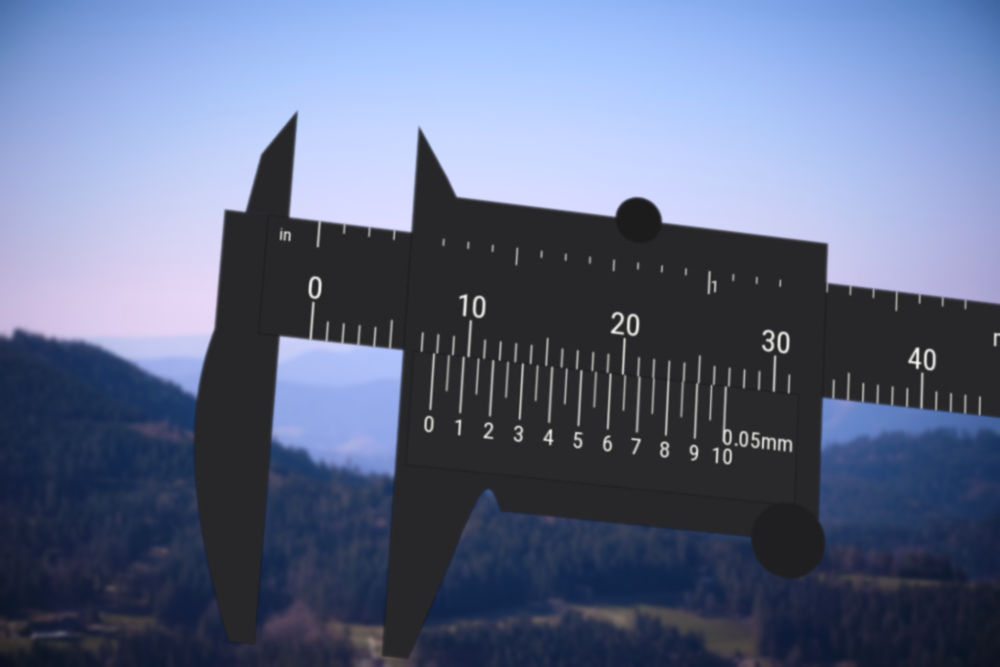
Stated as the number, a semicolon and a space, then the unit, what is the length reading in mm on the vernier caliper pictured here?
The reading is 7.8; mm
